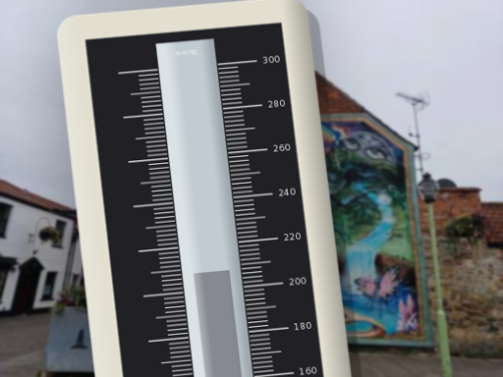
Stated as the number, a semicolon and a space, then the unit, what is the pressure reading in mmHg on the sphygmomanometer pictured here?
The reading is 208; mmHg
